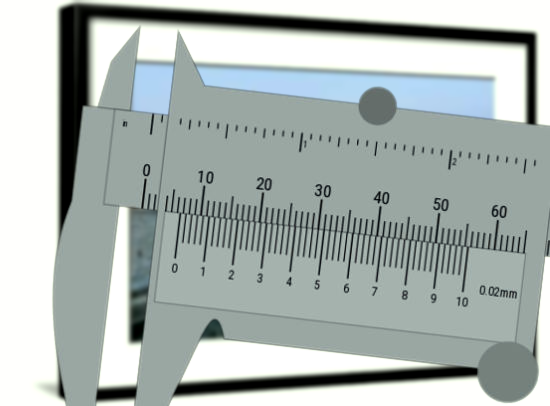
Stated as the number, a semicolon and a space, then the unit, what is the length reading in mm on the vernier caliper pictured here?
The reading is 6.5; mm
